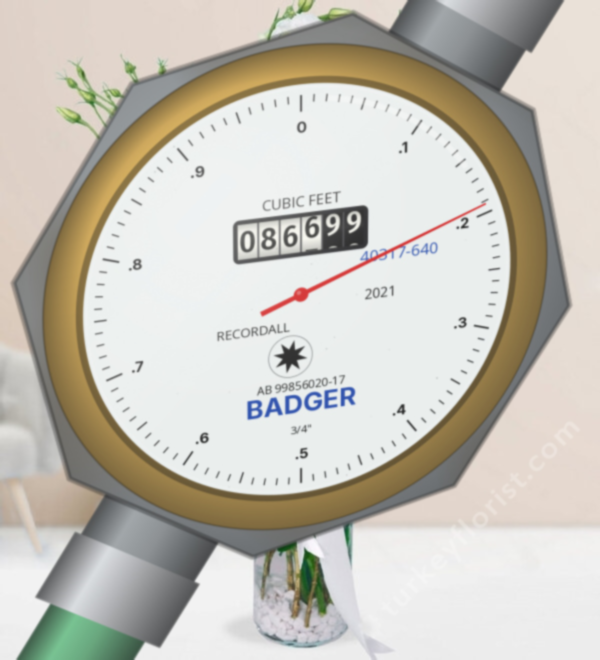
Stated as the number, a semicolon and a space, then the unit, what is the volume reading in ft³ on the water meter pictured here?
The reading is 86699.19; ft³
